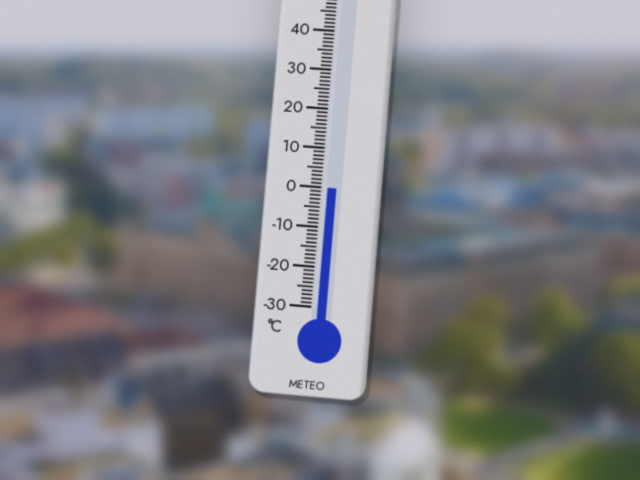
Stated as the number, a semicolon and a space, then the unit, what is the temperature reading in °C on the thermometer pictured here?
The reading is 0; °C
